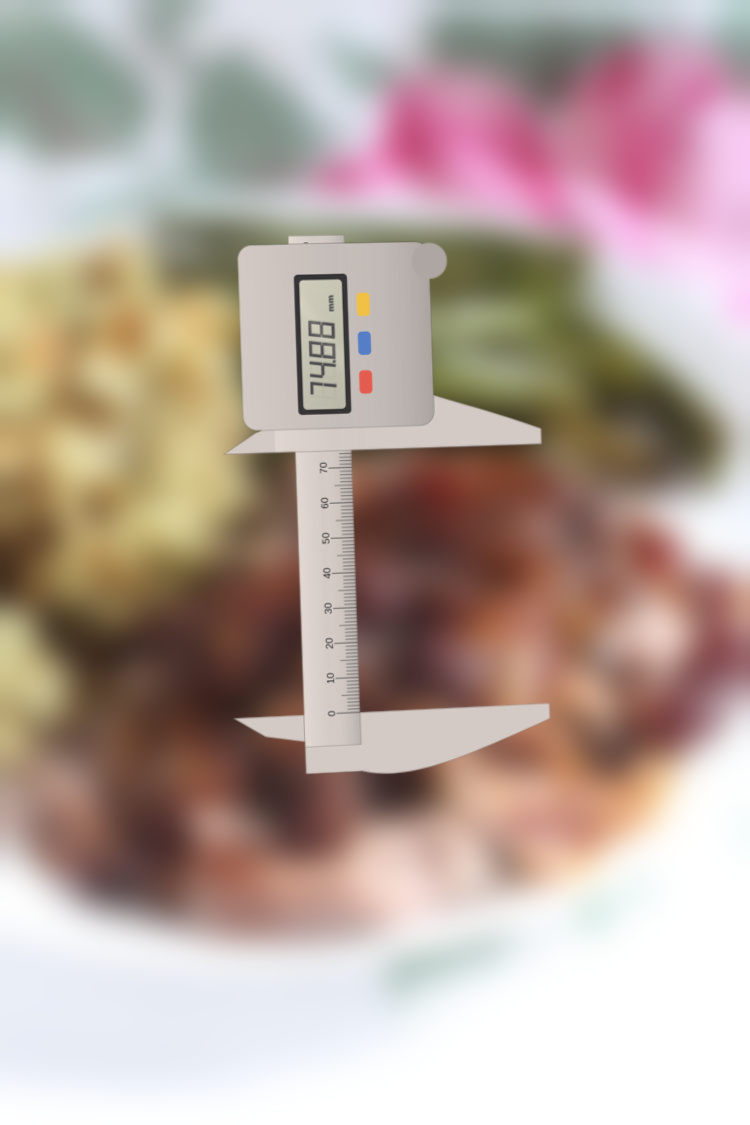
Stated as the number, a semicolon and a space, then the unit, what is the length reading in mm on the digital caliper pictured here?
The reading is 74.88; mm
